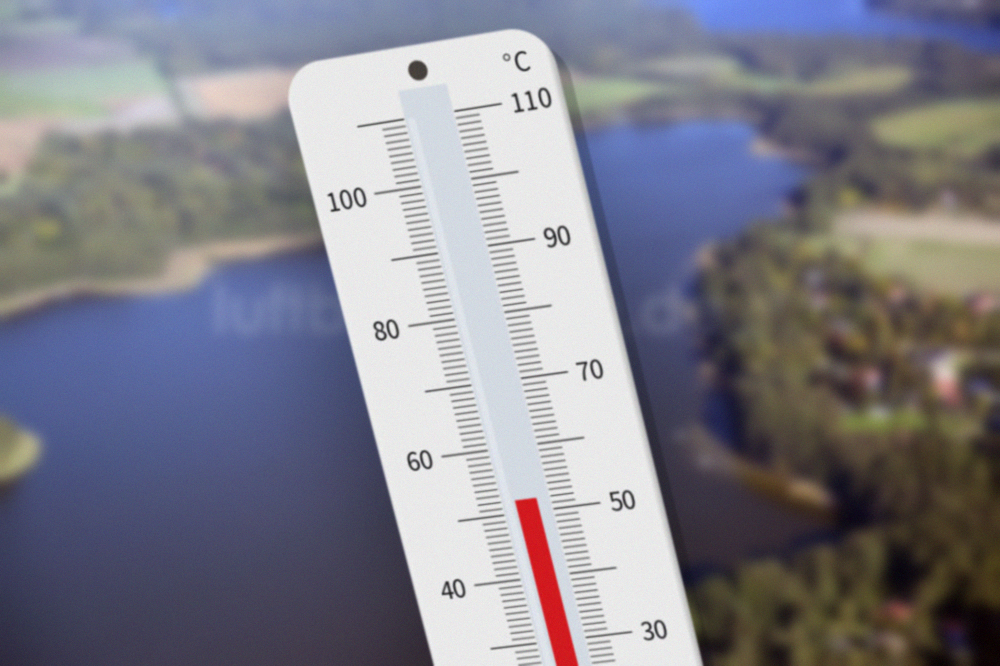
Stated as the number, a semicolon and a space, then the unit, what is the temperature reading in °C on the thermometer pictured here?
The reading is 52; °C
